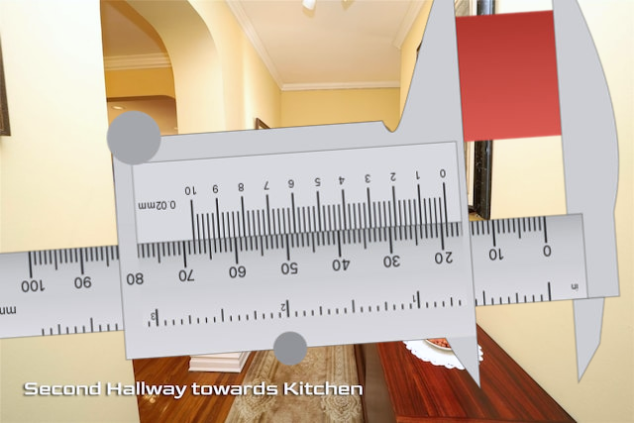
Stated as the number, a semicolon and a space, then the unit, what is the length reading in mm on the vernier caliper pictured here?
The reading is 19.0; mm
